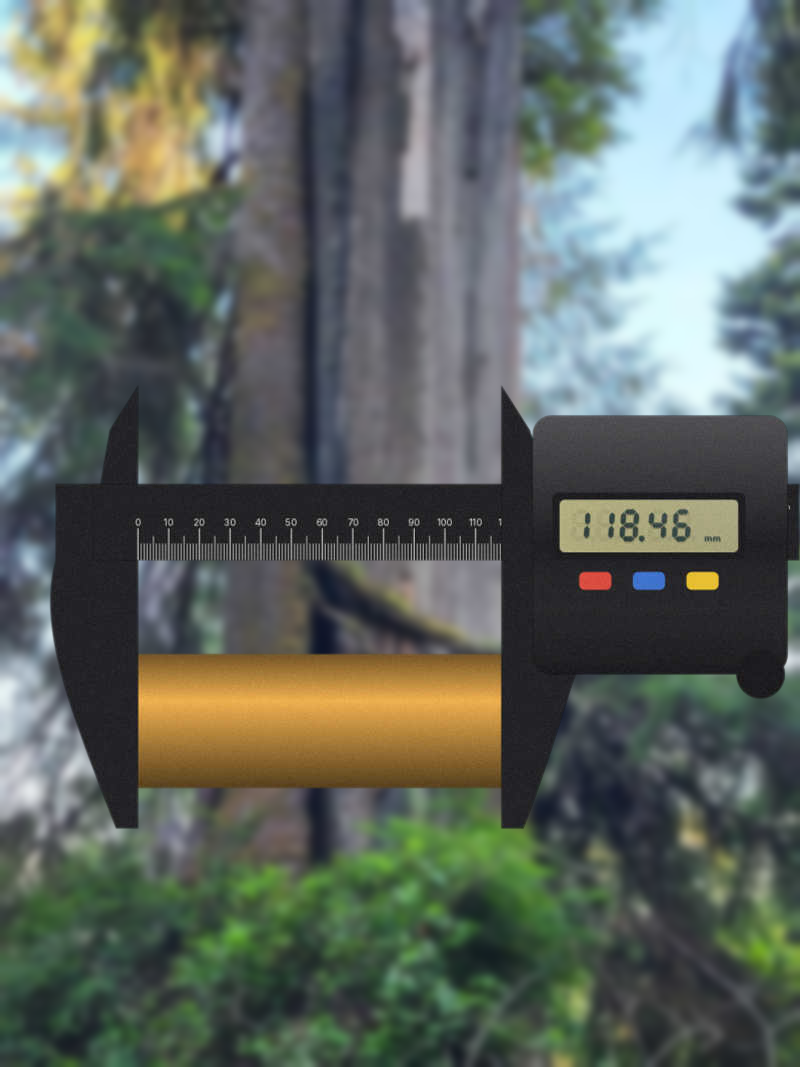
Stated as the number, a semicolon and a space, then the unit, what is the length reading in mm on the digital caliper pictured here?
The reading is 118.46; mm
